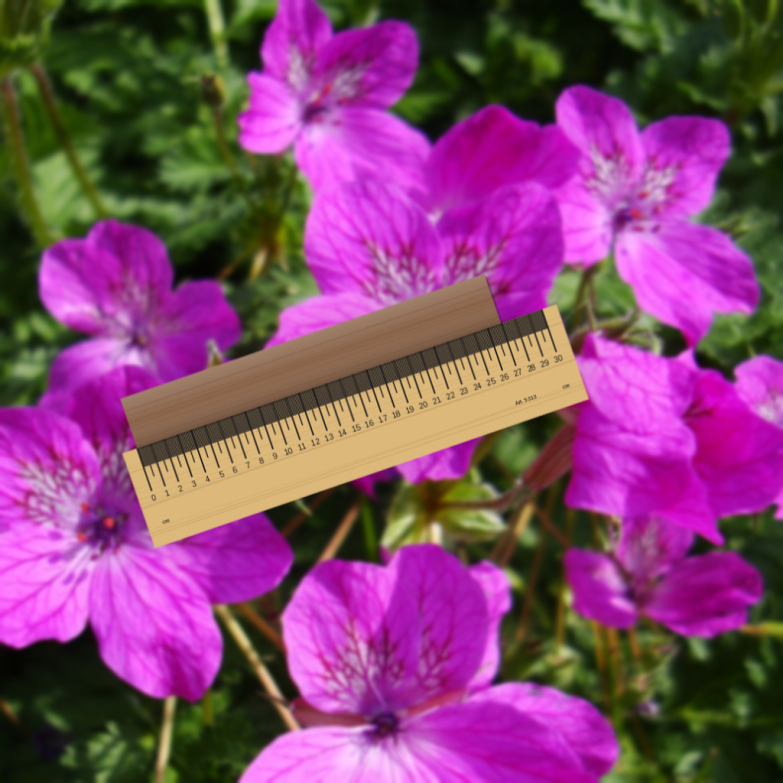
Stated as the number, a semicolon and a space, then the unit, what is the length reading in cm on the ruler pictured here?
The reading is 27; cm
